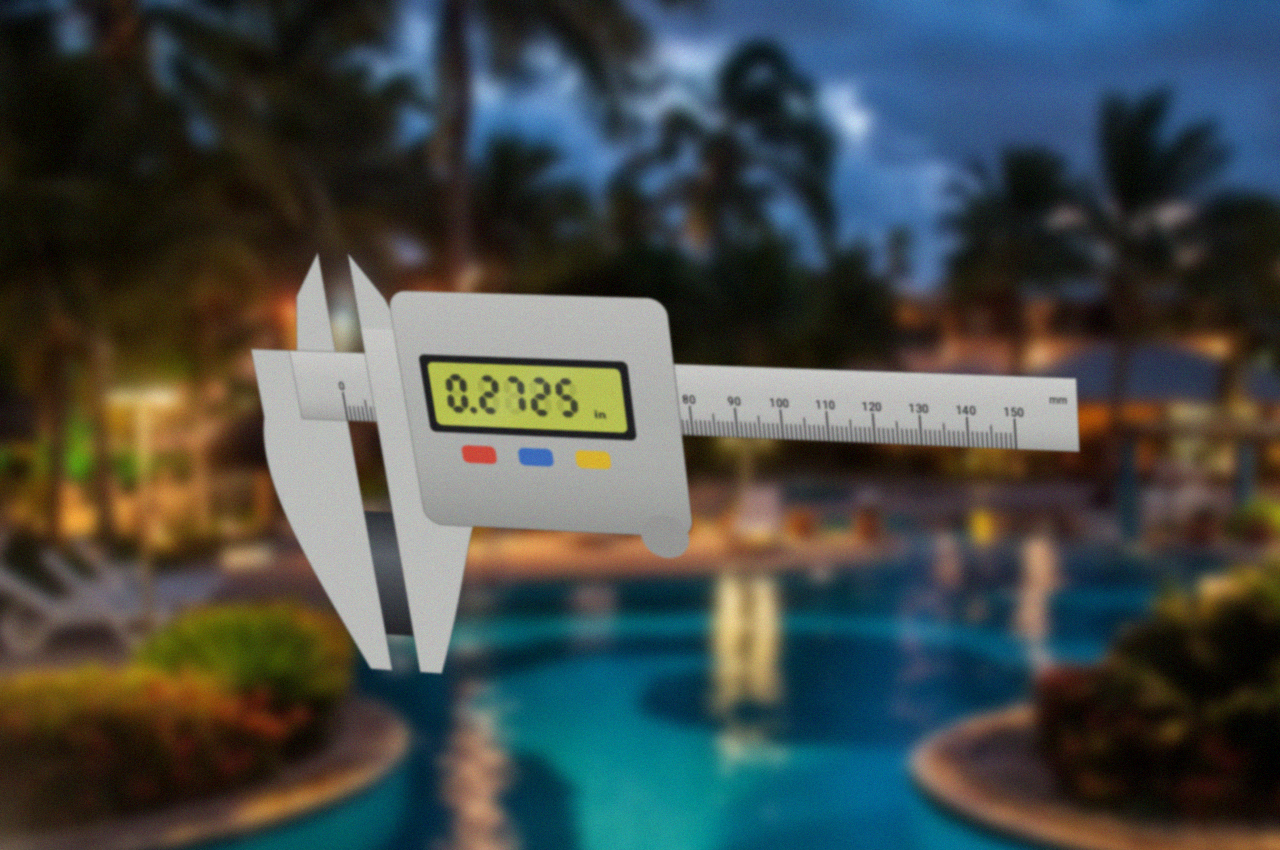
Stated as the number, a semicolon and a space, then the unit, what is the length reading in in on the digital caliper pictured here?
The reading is 0.2725; in
